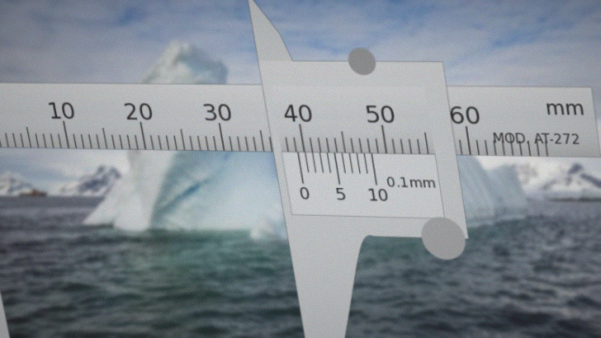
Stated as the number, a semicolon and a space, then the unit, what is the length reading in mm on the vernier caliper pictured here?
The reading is 39.2; mm
